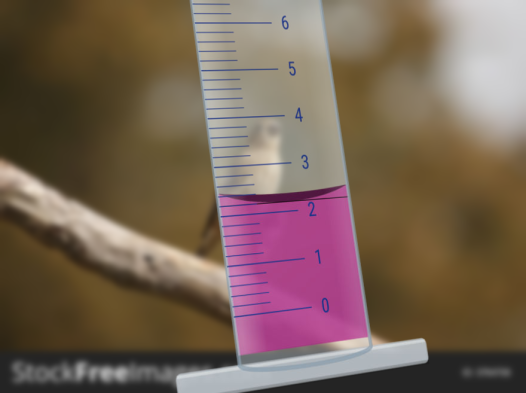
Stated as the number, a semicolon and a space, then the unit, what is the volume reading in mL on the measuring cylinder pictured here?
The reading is 2.2; mL
